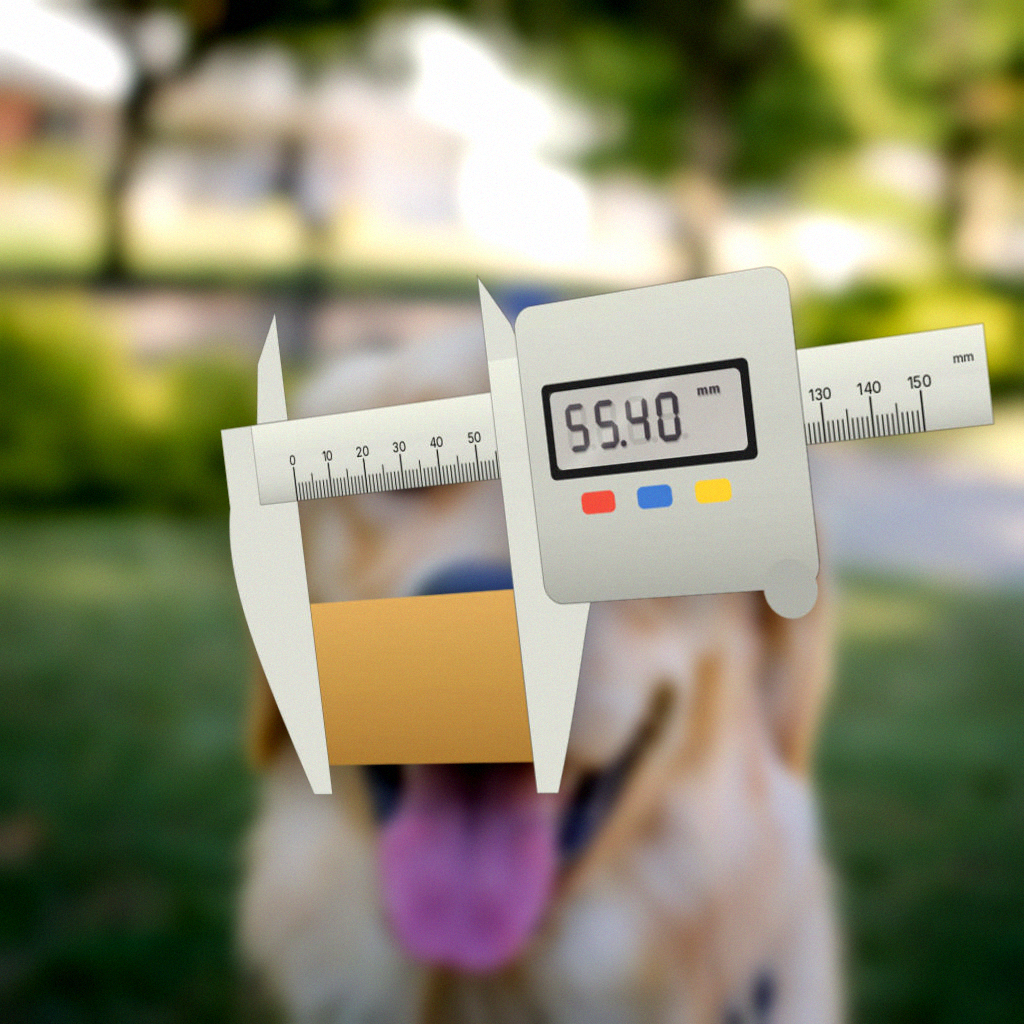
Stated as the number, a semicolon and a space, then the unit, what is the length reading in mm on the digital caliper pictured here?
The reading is 55.40; mm
